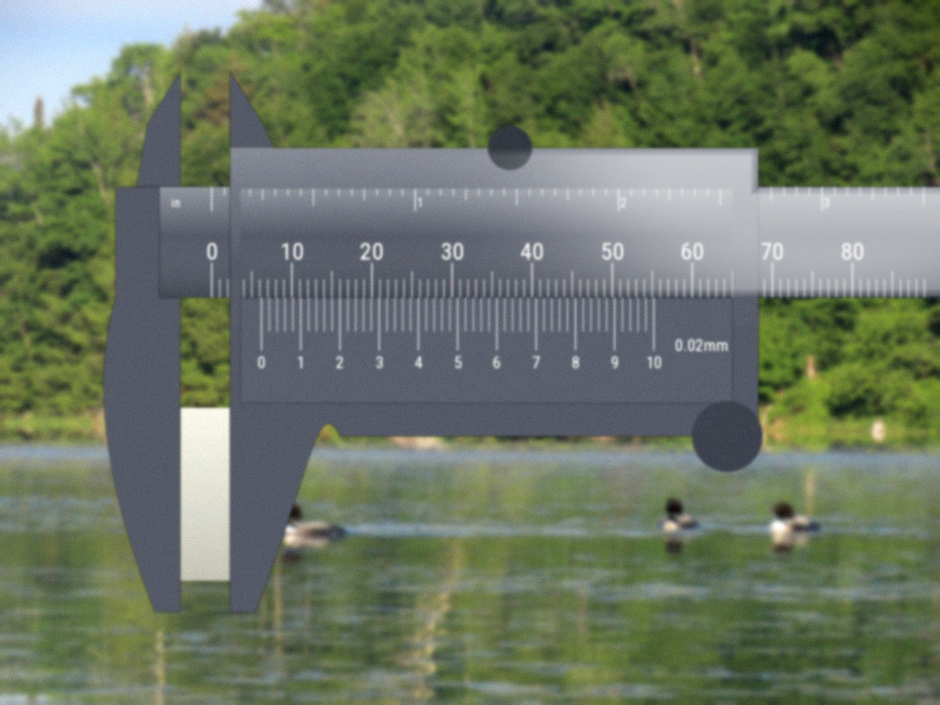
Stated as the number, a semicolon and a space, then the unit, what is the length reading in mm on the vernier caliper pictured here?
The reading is 6.2; mm
